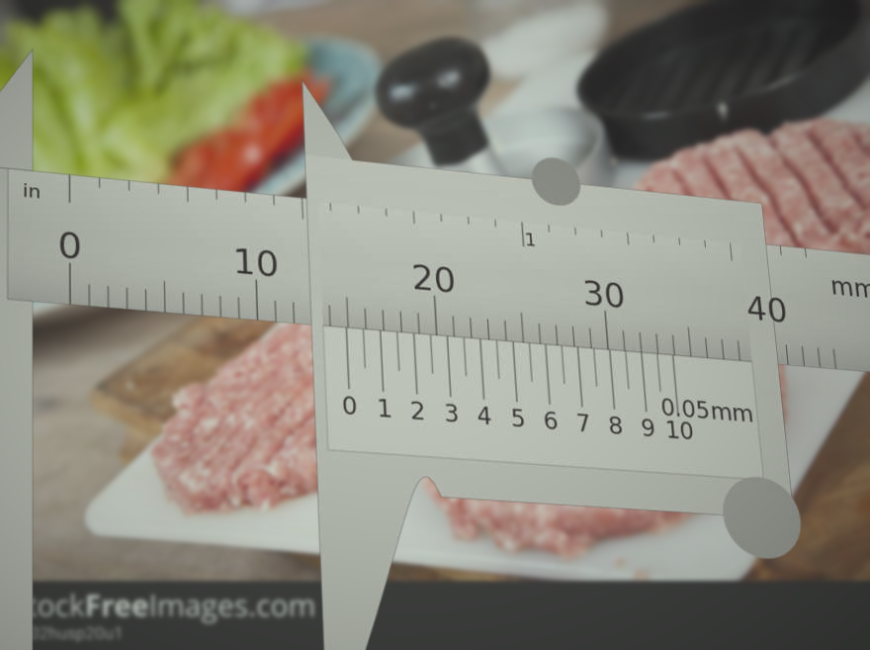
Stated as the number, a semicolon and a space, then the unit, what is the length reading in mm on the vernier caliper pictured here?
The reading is 14.9; mm
